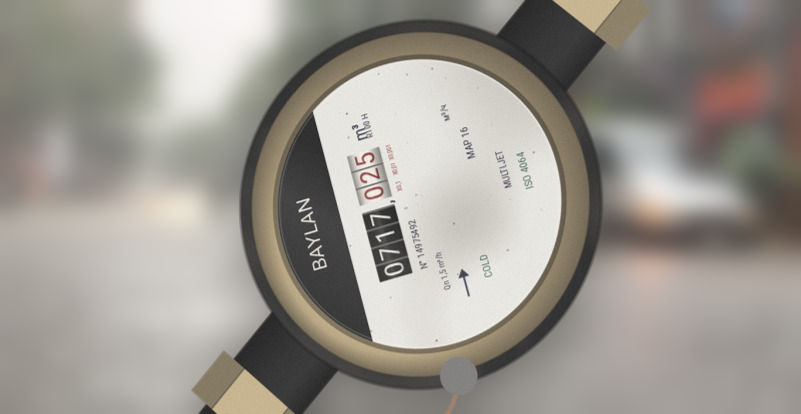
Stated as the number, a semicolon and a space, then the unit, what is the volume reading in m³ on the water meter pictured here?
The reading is 717.025; m³
